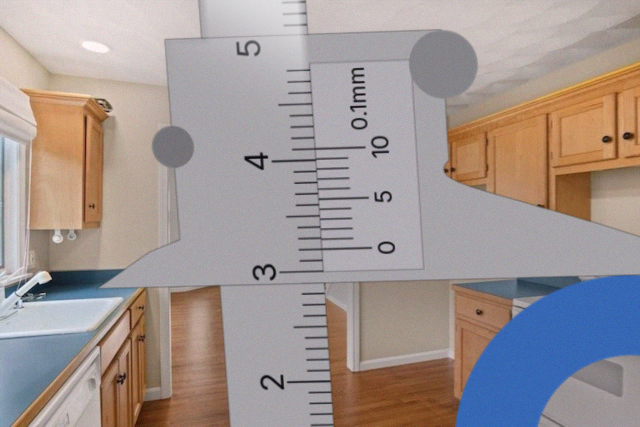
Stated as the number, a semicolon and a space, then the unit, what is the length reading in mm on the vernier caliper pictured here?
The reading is 32.0; mm
